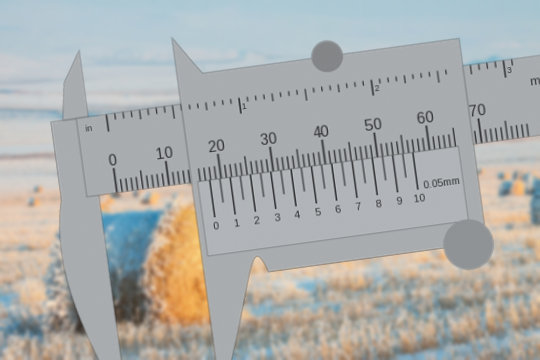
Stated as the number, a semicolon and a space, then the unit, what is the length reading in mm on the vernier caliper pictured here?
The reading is 17.8; mm
